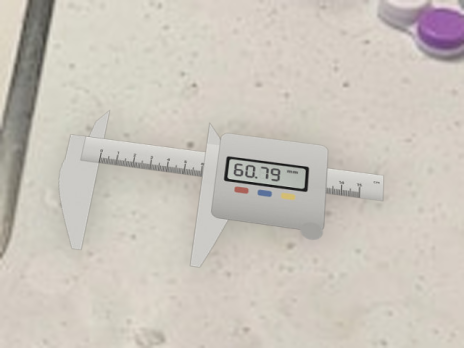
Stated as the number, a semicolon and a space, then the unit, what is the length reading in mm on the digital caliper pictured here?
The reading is 60.79; mm
